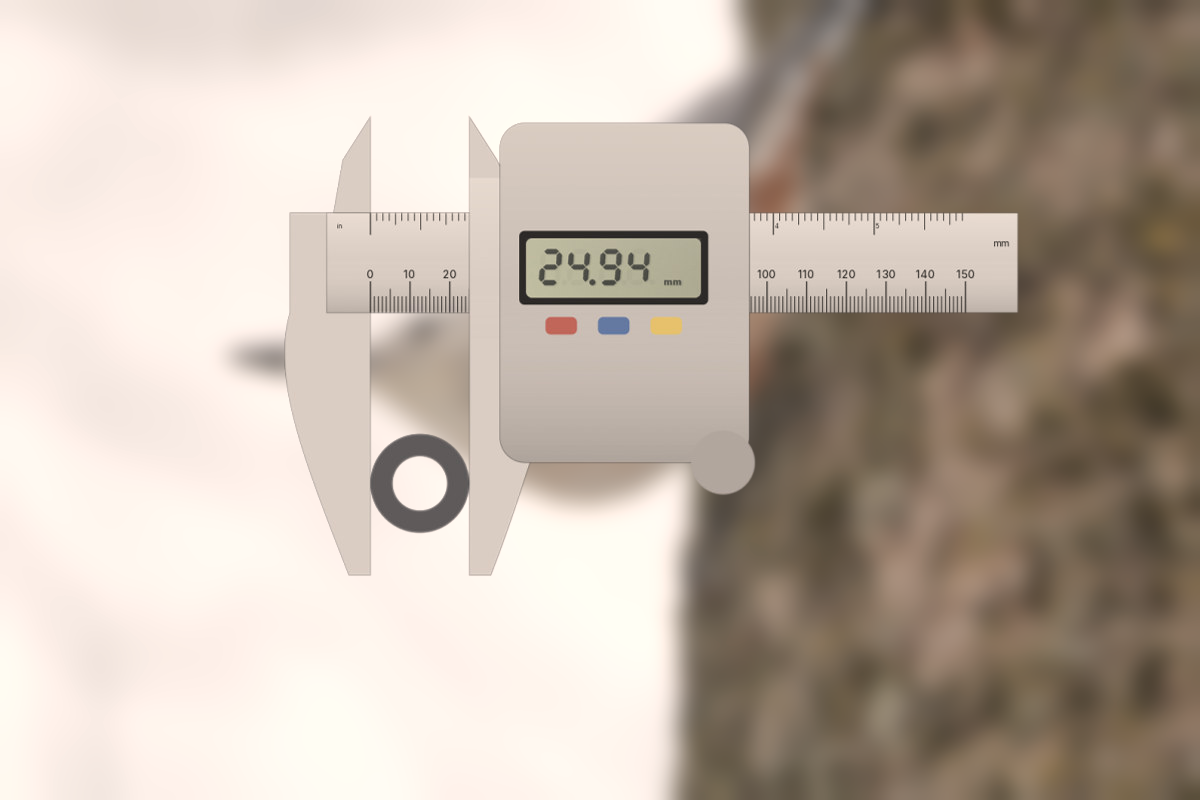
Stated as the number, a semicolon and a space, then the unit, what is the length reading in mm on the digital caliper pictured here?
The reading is 24.94; mm
